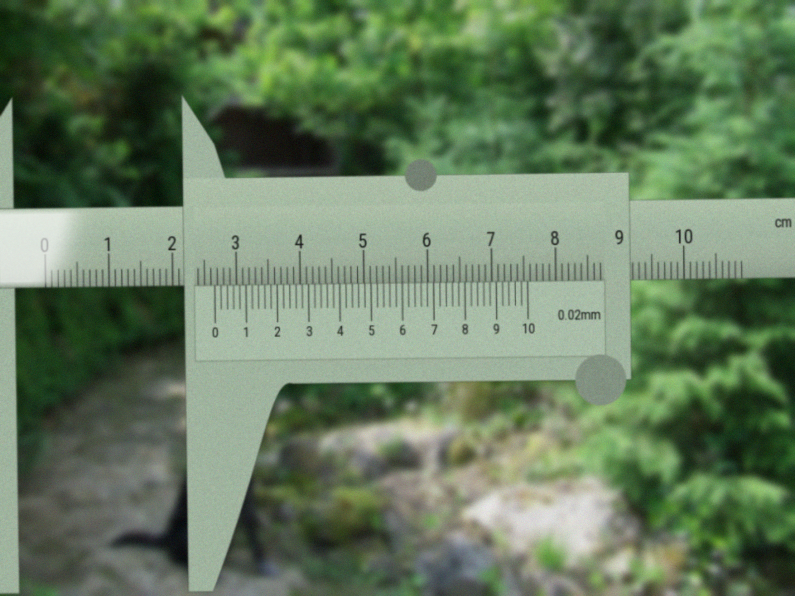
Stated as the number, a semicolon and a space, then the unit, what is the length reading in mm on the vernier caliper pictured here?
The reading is 26.6; mm
